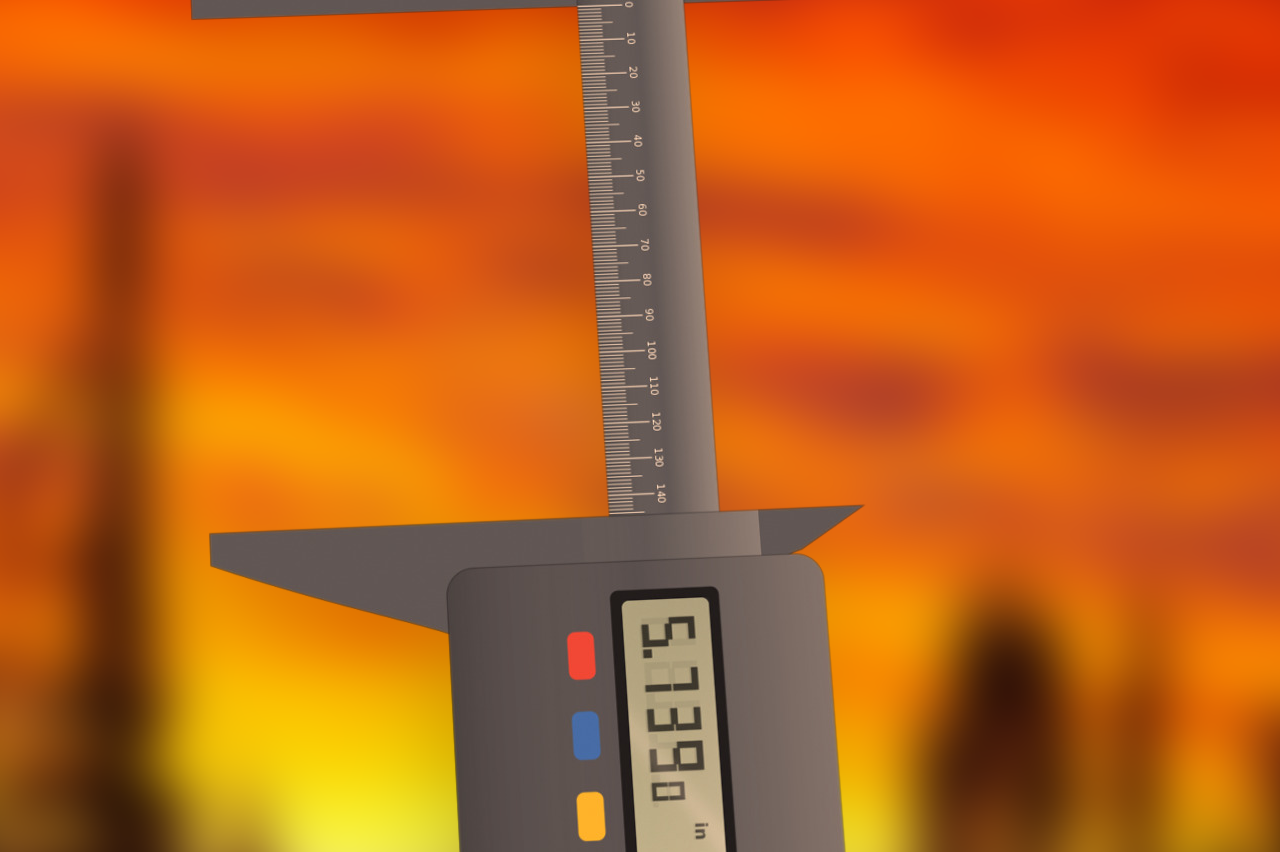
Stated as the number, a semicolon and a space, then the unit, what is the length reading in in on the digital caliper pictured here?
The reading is 5.7390; in
